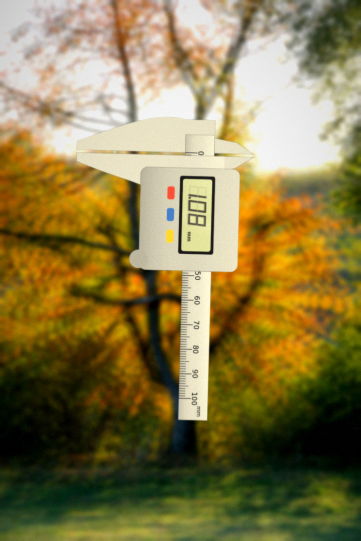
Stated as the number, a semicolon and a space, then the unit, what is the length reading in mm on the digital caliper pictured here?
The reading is 1.08; mm
